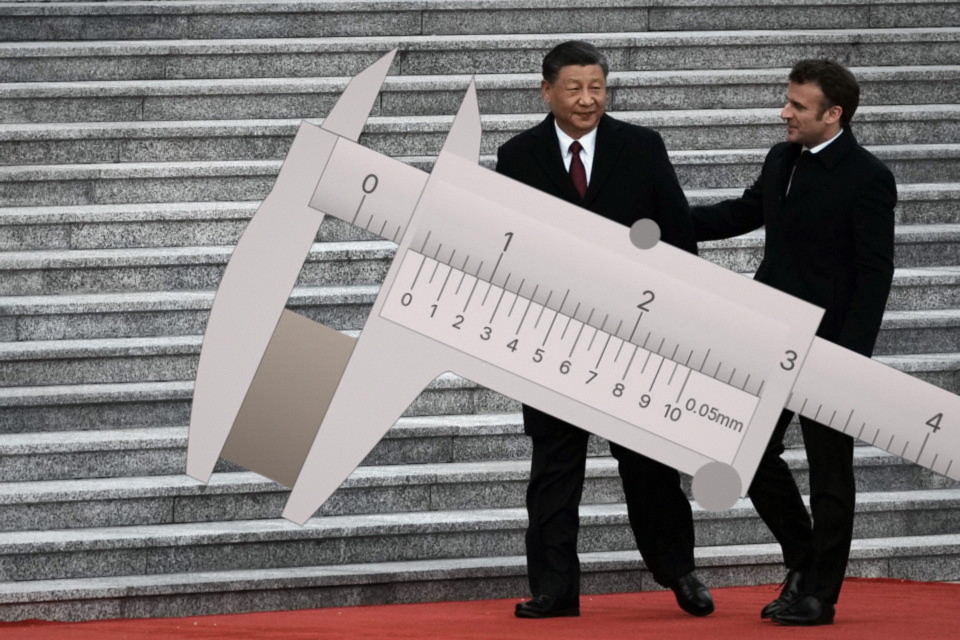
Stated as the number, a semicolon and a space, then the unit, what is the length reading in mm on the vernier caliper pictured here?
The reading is 5.4; mm
